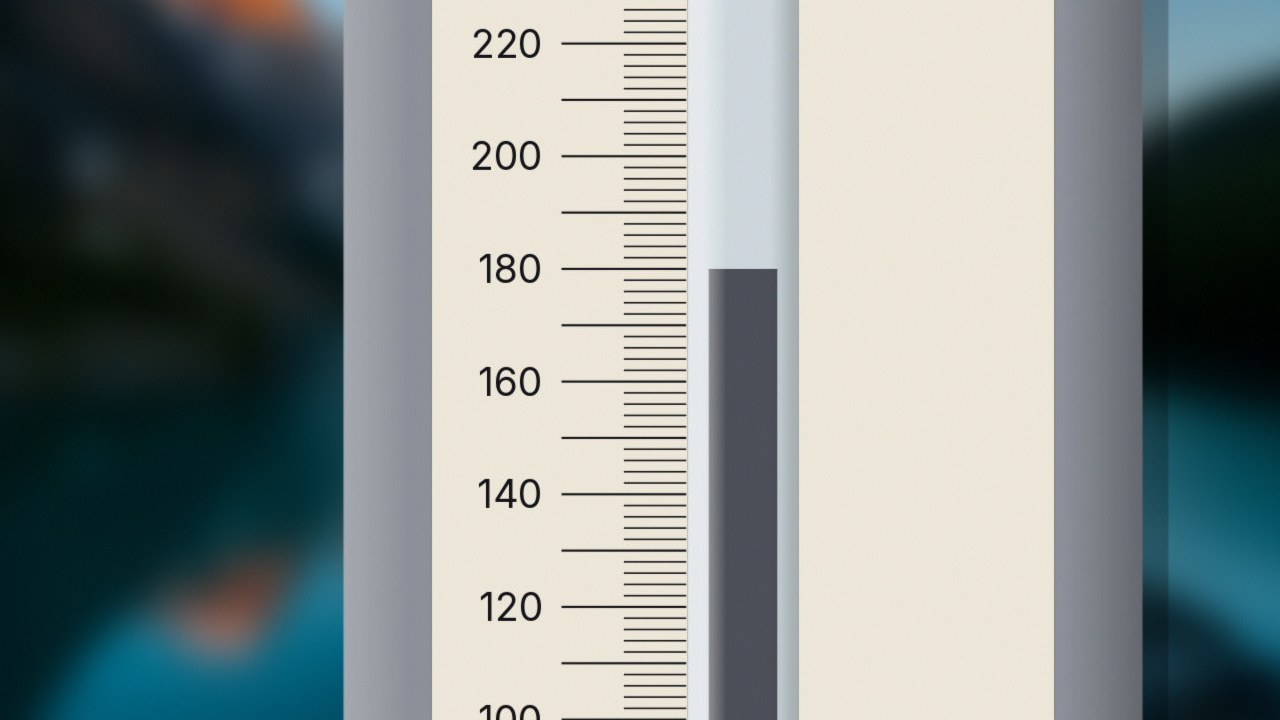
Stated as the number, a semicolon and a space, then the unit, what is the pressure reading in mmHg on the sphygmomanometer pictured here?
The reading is 180; mmHg
